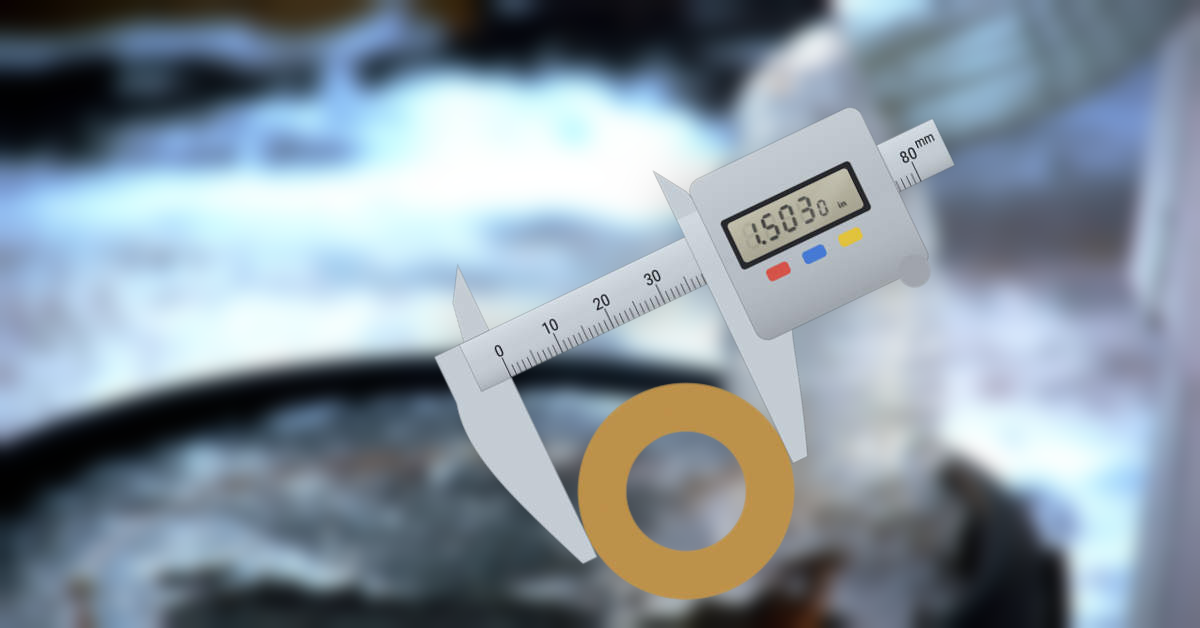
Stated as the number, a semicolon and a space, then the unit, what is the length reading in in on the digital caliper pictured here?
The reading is 1.5030; in
